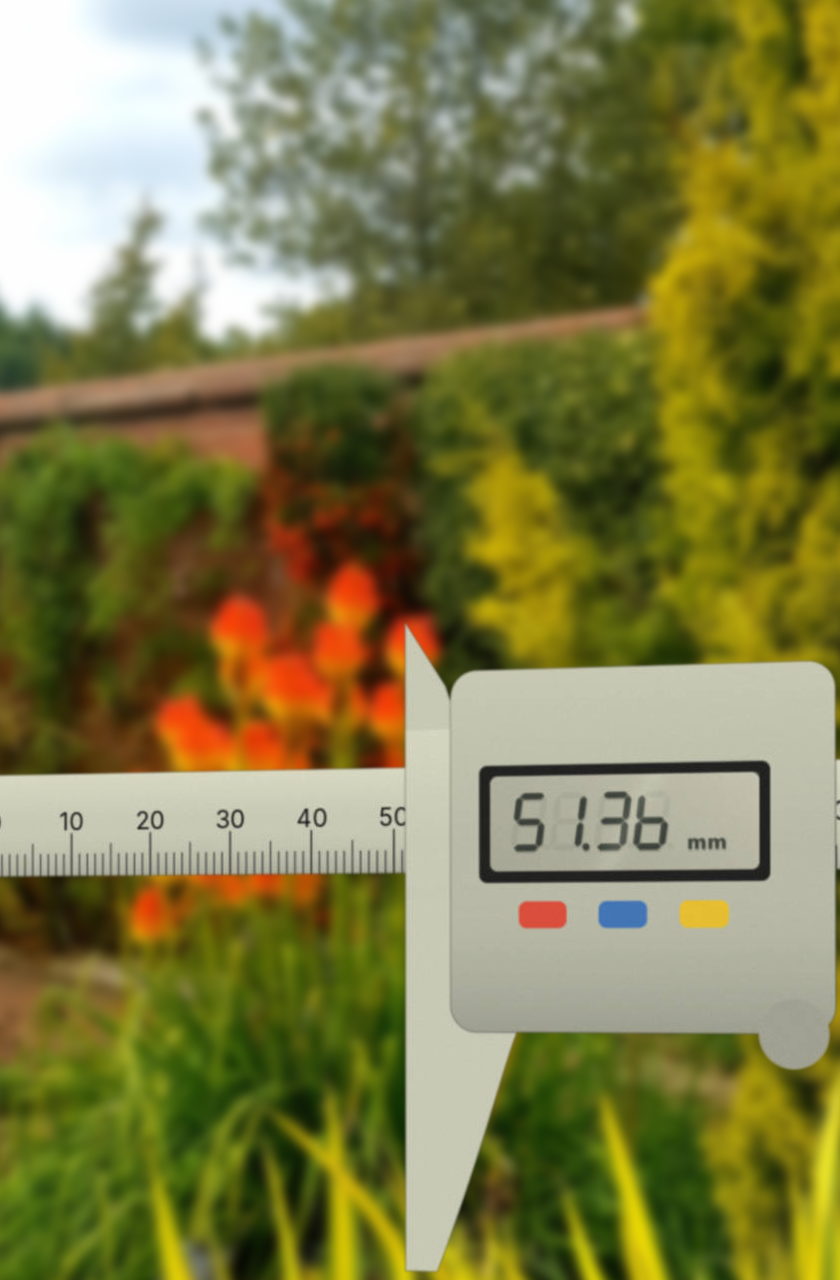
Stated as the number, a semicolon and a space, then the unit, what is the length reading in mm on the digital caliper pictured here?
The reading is 51.36; mm
